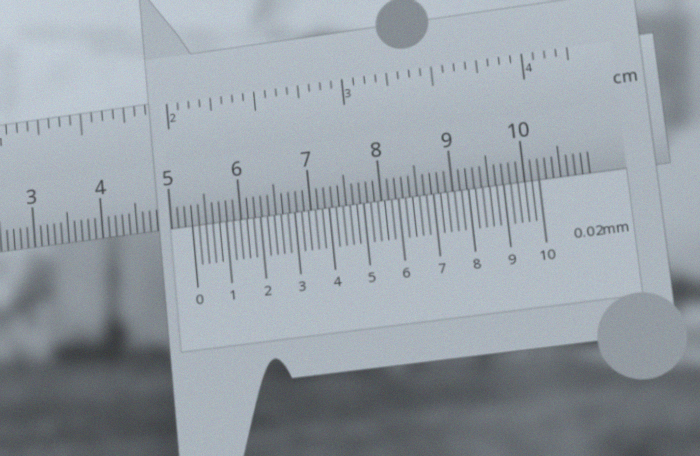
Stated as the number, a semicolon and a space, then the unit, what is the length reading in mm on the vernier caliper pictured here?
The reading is 53.0; mm
